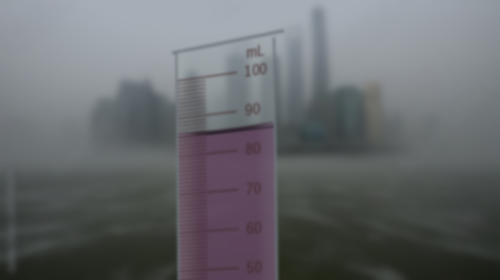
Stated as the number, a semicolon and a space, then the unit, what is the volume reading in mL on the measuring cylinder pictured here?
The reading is 85; mL
